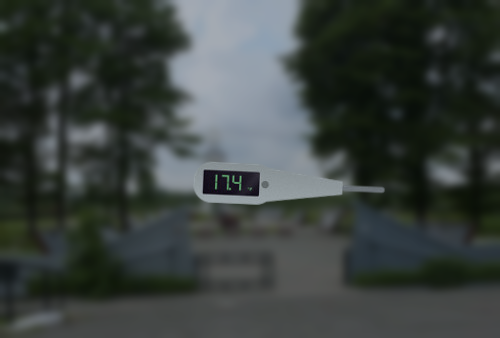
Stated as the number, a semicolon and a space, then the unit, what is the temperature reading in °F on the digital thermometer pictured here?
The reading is 17.4; °F
